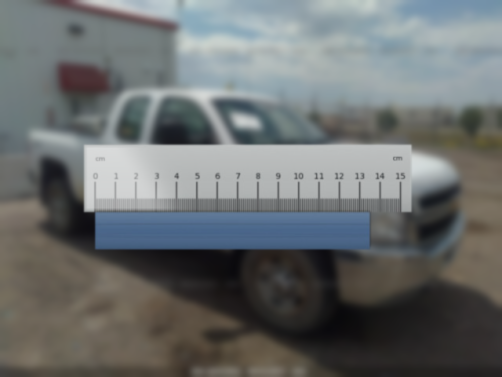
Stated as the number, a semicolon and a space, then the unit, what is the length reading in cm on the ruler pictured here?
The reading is 13.5; cm
